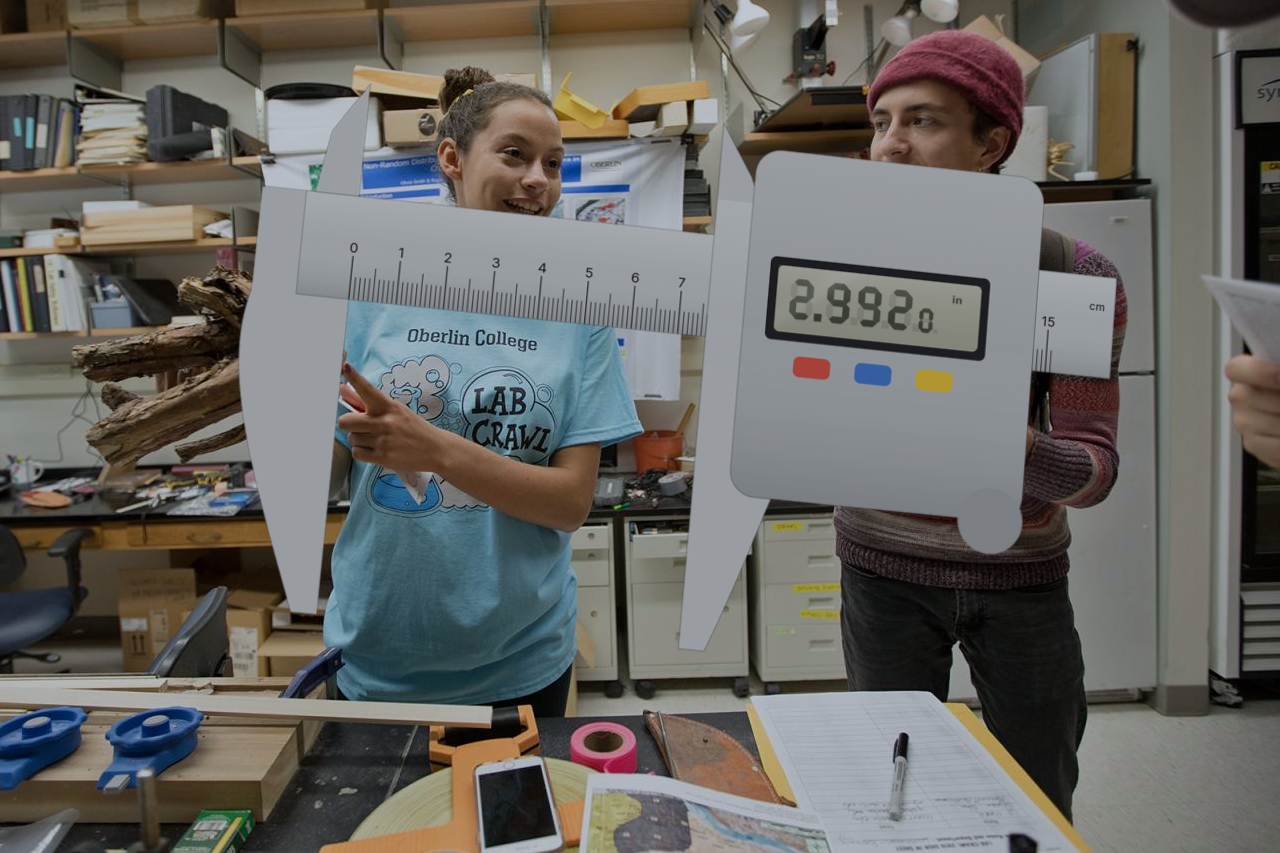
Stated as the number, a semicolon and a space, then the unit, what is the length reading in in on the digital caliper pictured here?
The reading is 2.9920; in
